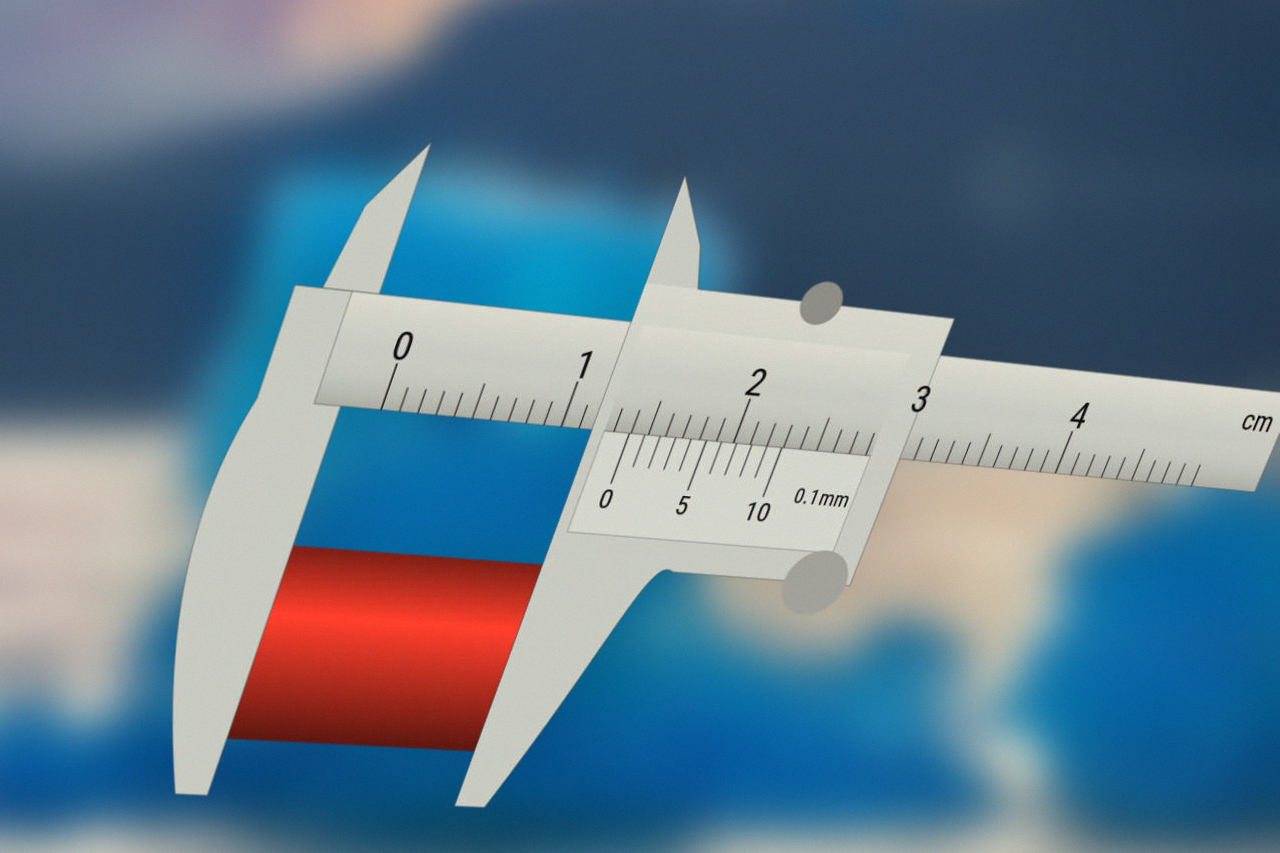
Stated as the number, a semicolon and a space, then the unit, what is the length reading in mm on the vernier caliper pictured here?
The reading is 13.9; mm
